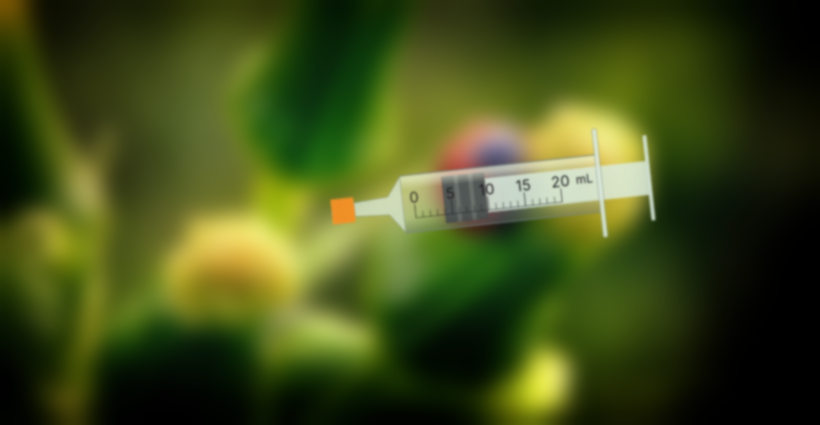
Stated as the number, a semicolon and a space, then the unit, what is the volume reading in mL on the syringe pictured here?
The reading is 4; mL
